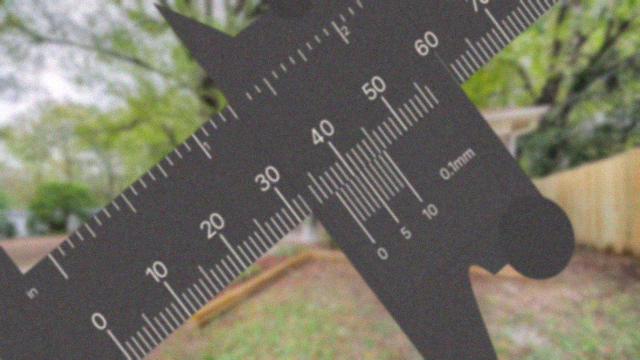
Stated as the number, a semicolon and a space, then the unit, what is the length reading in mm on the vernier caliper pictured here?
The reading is 36.5; mm
